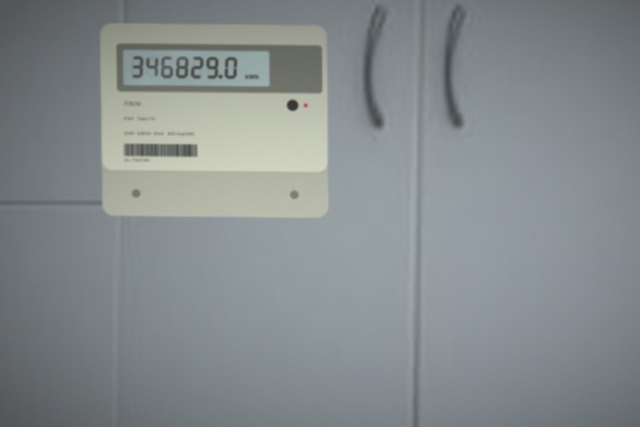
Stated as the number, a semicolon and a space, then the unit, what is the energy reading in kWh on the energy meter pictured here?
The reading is 346829.0; kWh
